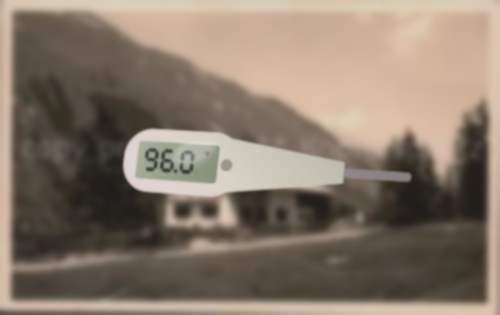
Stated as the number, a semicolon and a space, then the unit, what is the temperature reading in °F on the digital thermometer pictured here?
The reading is 96.0; °F
